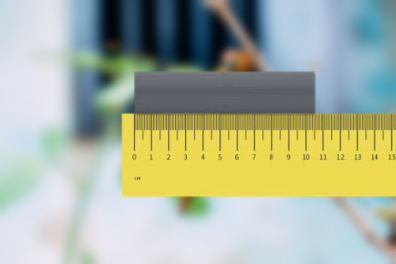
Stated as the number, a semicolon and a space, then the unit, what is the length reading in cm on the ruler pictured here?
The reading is 10.5; cm
